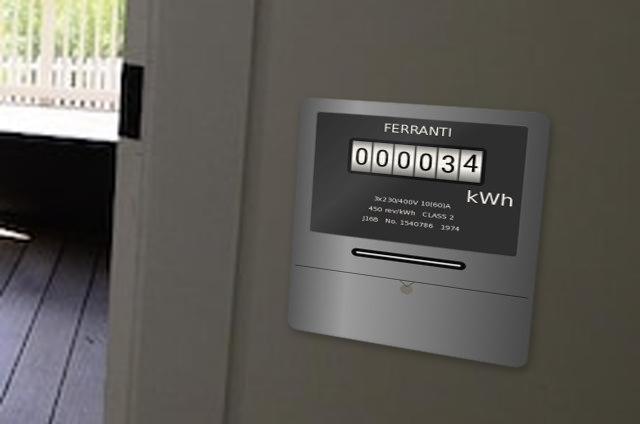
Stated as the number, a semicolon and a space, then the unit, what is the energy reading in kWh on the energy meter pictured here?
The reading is 34; kWh
